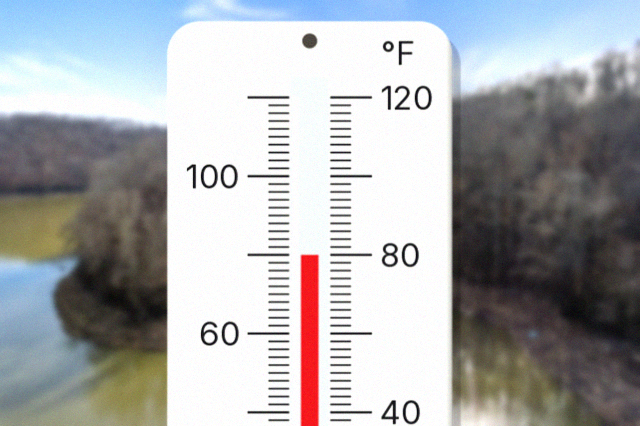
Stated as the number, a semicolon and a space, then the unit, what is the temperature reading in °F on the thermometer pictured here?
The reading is 80; °F
